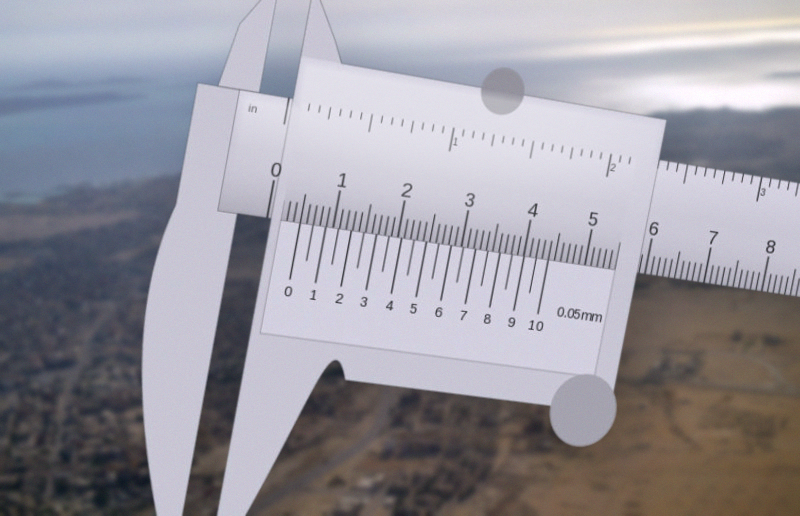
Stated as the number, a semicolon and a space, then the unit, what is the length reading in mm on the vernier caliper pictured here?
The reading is 5.0; mm
